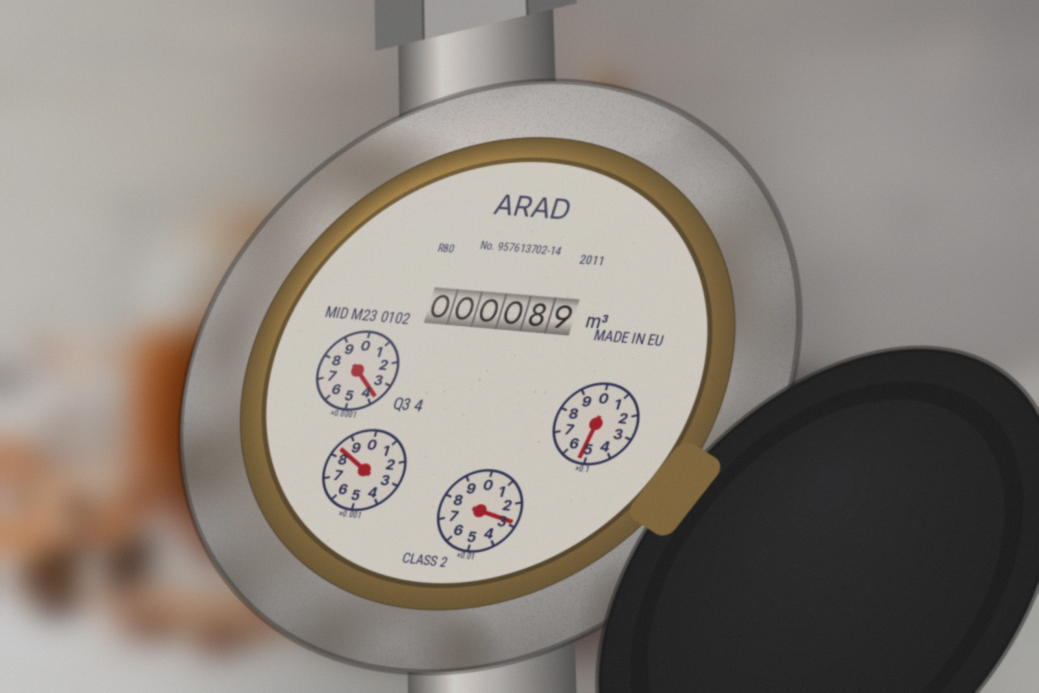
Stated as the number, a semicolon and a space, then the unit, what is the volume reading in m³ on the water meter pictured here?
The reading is 89.5283; m³
